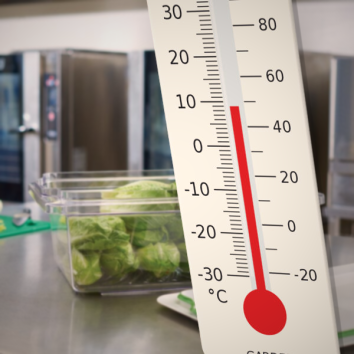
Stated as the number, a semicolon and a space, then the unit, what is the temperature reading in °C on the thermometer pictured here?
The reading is 9; °C
